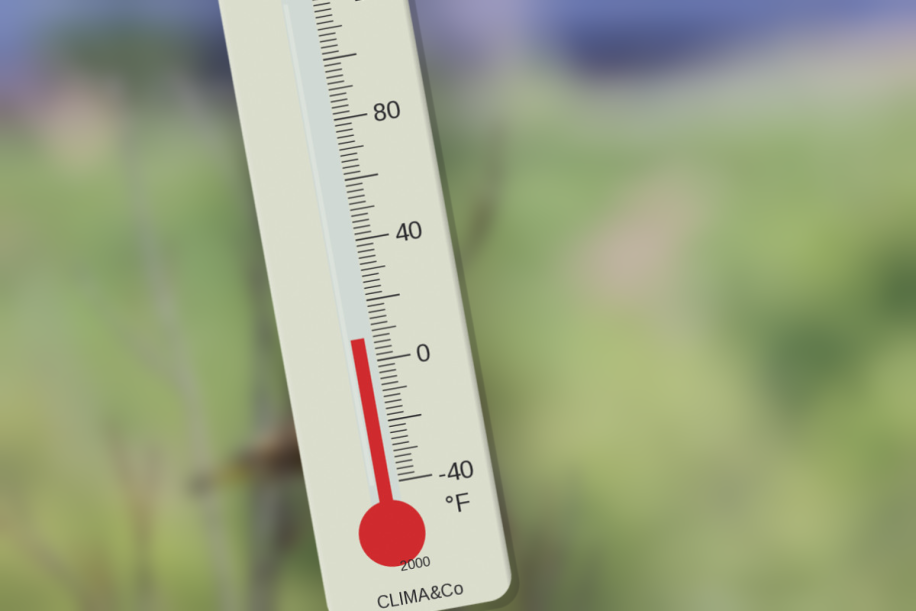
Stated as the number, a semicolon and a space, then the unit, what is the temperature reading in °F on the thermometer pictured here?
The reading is 8; °F
